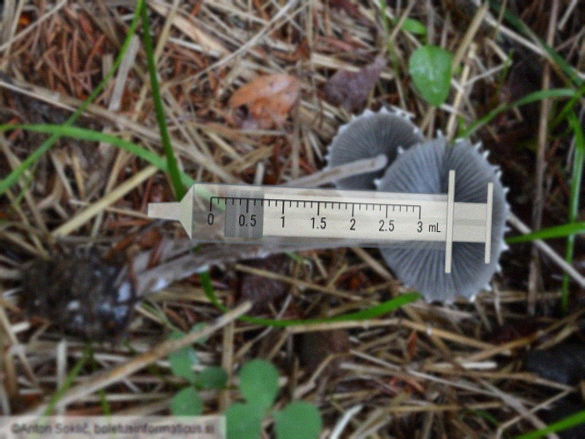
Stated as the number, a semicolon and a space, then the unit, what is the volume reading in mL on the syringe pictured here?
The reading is 0.2; mL
